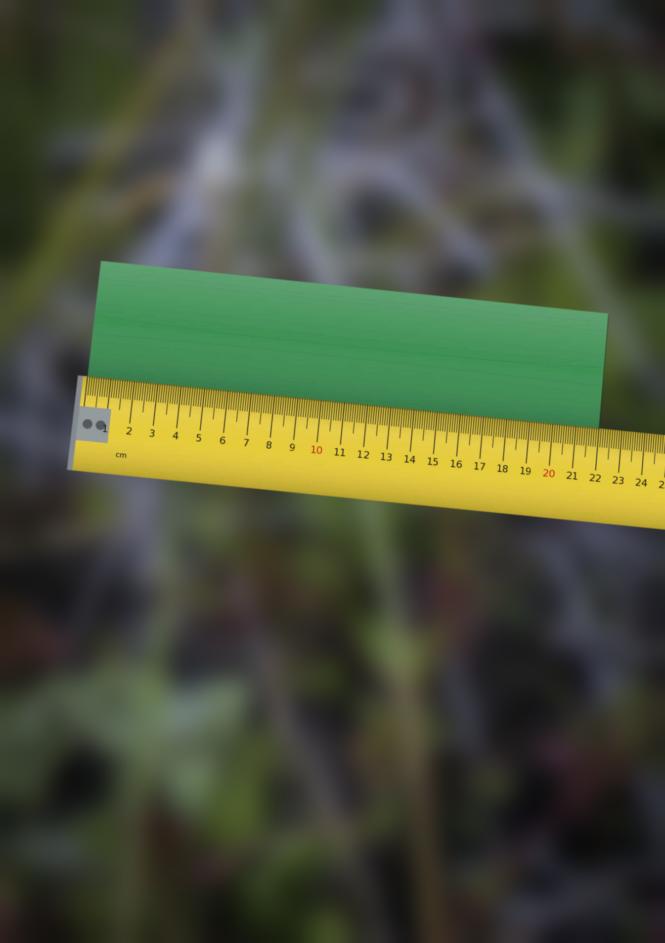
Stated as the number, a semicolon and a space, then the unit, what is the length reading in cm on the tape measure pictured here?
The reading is 22; cm
